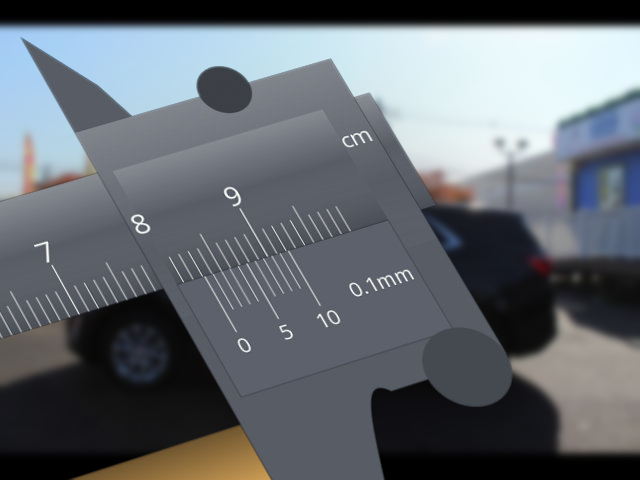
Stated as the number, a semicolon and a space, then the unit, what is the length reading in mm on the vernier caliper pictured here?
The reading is 83.2; mm
